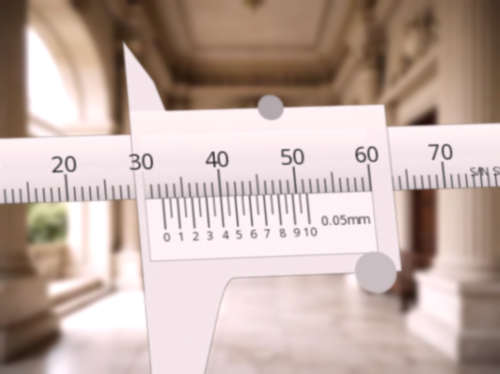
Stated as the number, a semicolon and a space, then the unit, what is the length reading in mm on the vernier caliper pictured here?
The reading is 32.4; mm
